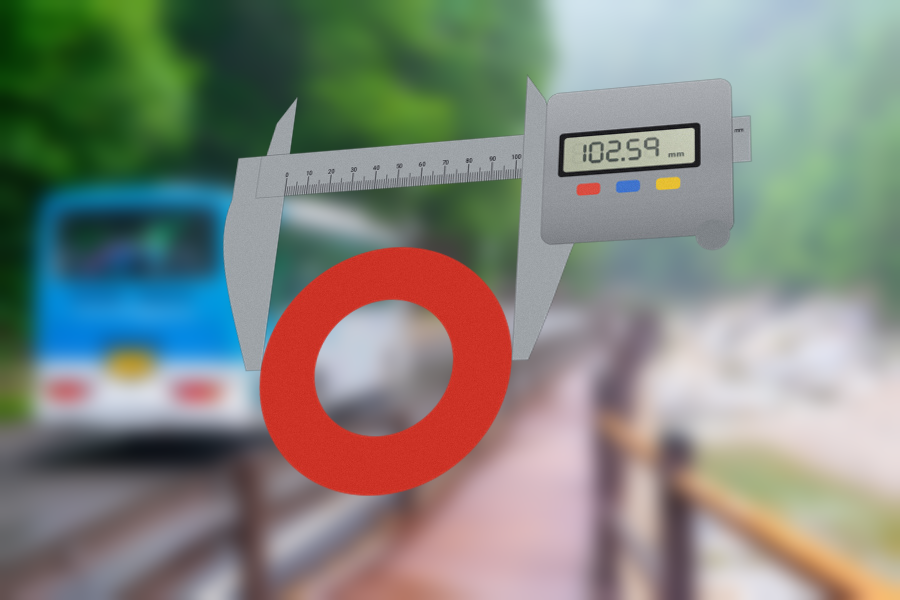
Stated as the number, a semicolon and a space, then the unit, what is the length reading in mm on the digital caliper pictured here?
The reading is 102.59; mm
